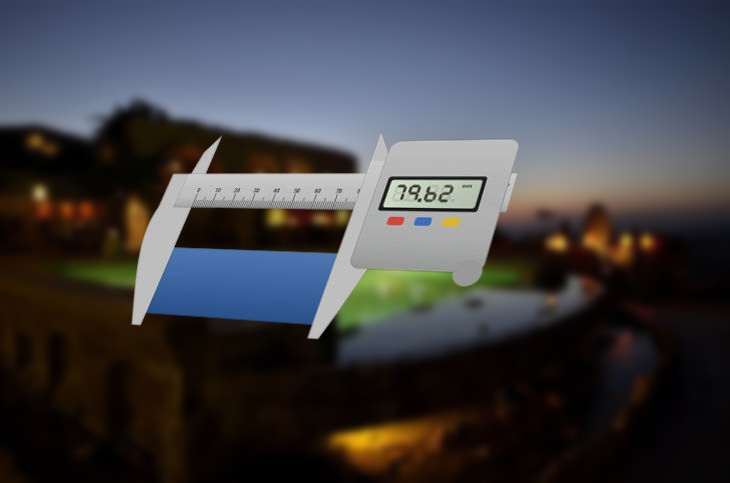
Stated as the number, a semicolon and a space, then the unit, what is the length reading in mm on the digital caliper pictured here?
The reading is 79.62; mm
